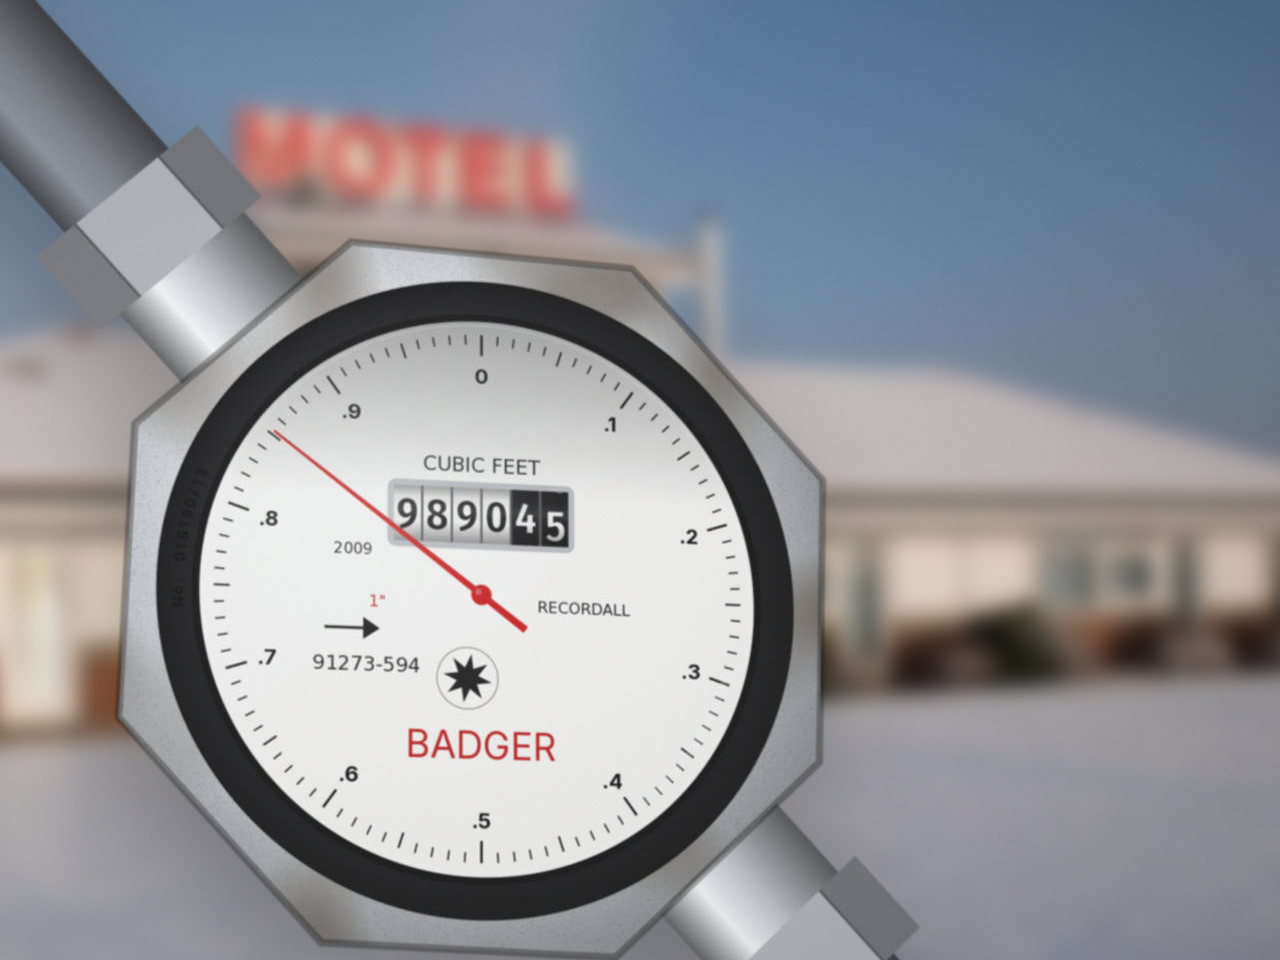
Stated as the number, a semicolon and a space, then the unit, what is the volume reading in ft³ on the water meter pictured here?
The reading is 989044.85; ft³
